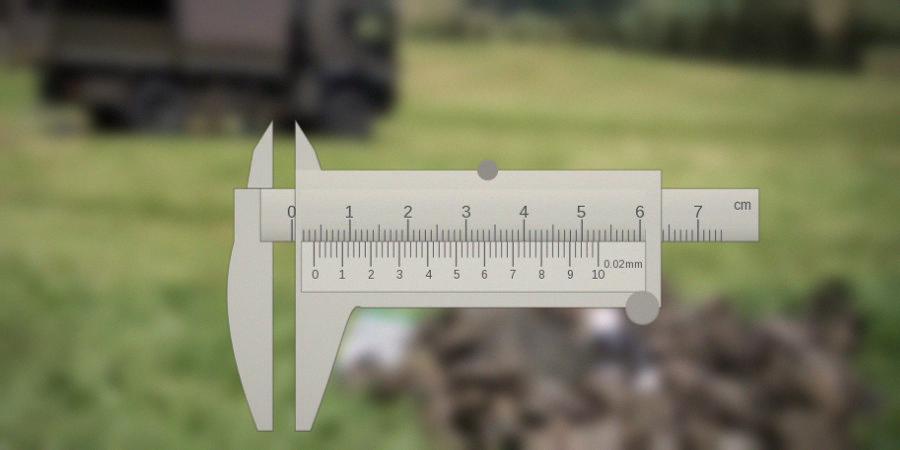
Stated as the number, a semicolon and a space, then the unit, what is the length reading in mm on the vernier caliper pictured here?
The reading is 3.8; mm
